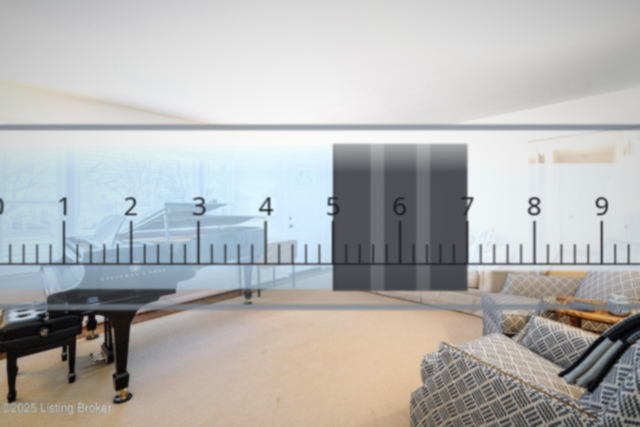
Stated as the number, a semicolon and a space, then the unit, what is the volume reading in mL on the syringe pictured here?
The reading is 5; mL
